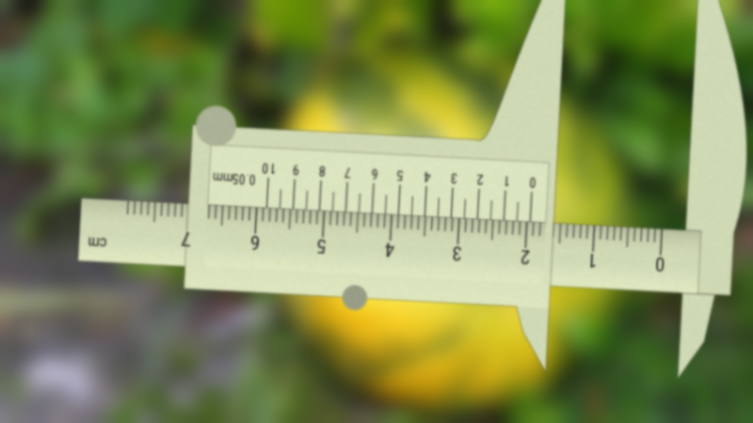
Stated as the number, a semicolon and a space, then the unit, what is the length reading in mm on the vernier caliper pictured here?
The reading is 19.5; mm
